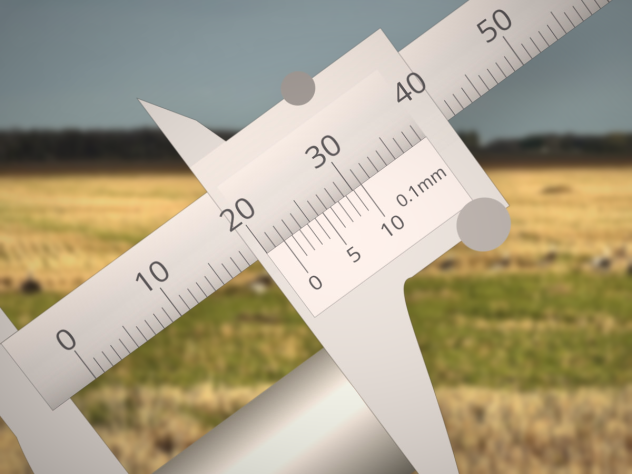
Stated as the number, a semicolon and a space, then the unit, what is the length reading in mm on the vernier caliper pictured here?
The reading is 22.0; mm
